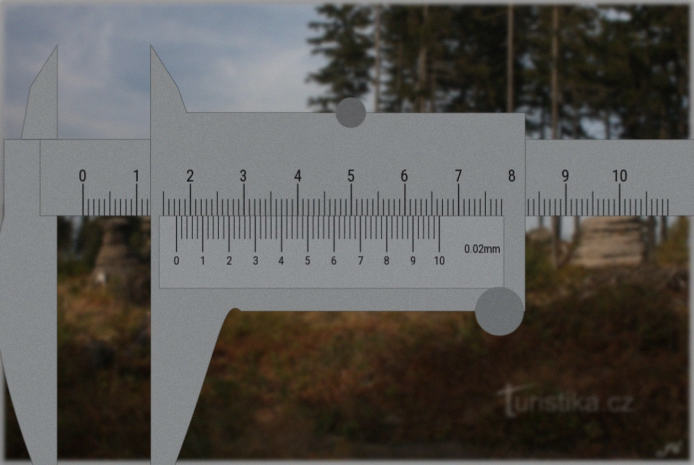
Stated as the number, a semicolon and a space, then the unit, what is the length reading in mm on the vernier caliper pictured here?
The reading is 17.4; mm
